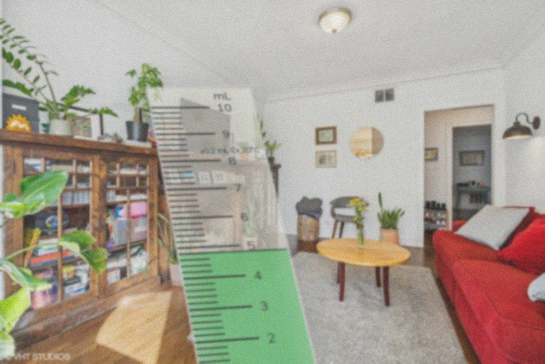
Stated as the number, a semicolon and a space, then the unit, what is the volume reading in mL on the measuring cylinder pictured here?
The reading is 4.8; mL
